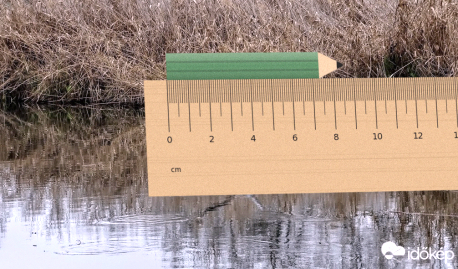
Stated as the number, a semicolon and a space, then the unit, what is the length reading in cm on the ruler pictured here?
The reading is 8.5; cm
